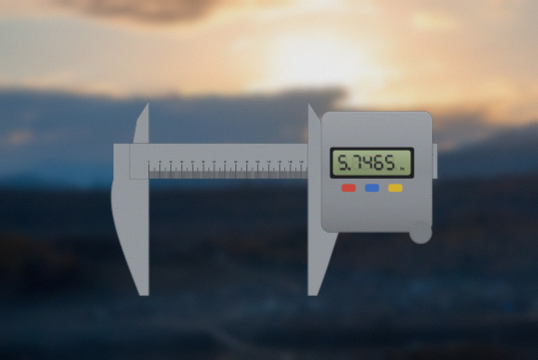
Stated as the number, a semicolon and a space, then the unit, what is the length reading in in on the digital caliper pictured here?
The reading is 5.7465; in
